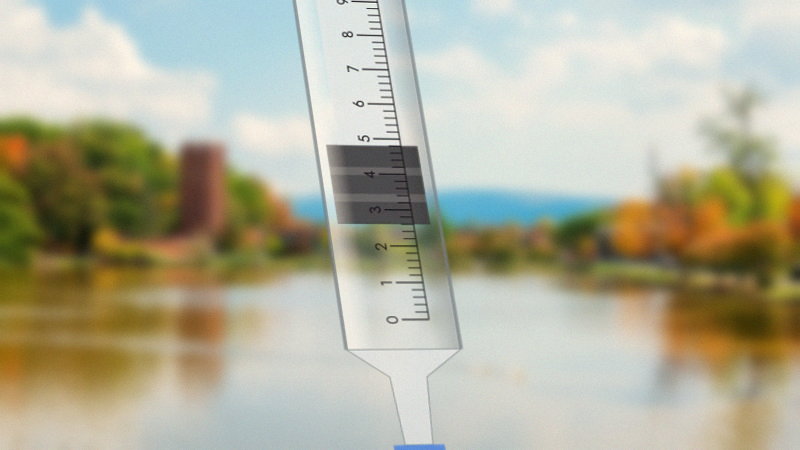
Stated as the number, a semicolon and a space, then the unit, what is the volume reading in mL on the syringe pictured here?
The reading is 2.6; mL
